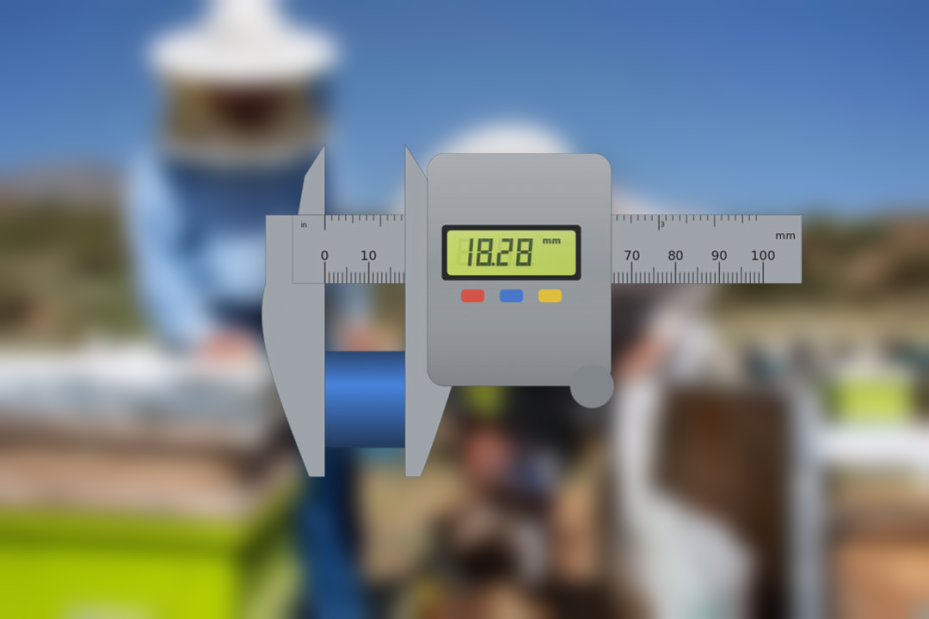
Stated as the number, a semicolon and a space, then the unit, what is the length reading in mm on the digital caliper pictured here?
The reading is 18.28; mm
